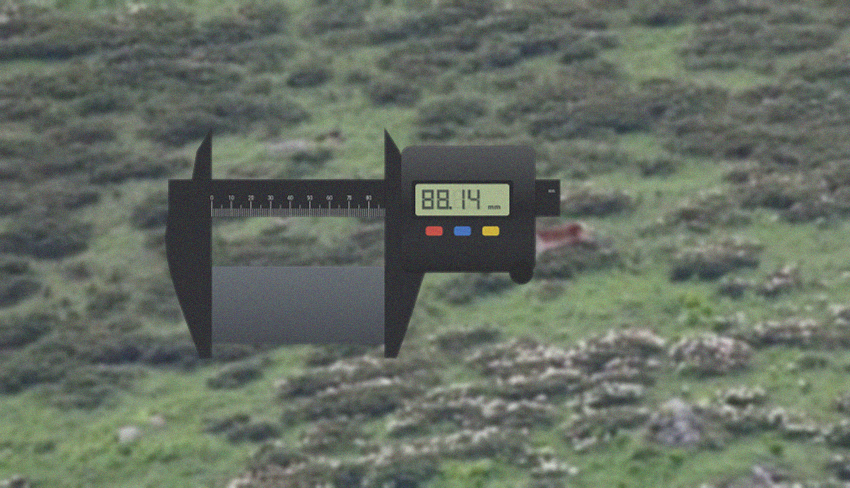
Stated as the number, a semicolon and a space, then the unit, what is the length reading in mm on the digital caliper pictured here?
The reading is 88.14; mm
